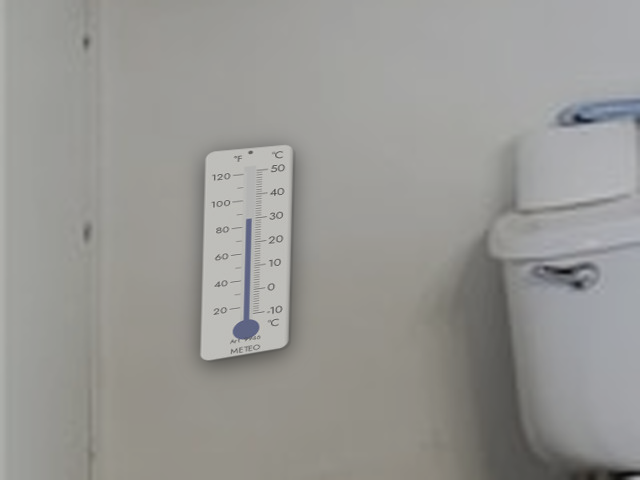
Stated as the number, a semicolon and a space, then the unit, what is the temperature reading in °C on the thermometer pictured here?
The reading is 30; °C
